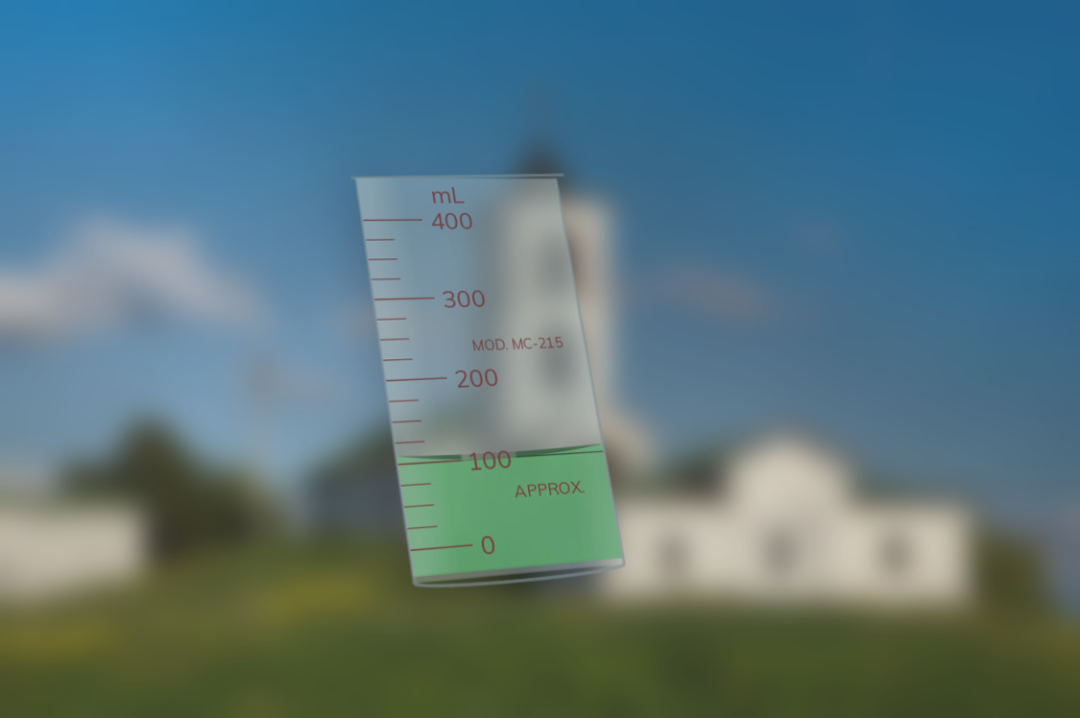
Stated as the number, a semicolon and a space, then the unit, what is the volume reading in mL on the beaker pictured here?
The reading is 100; mL
